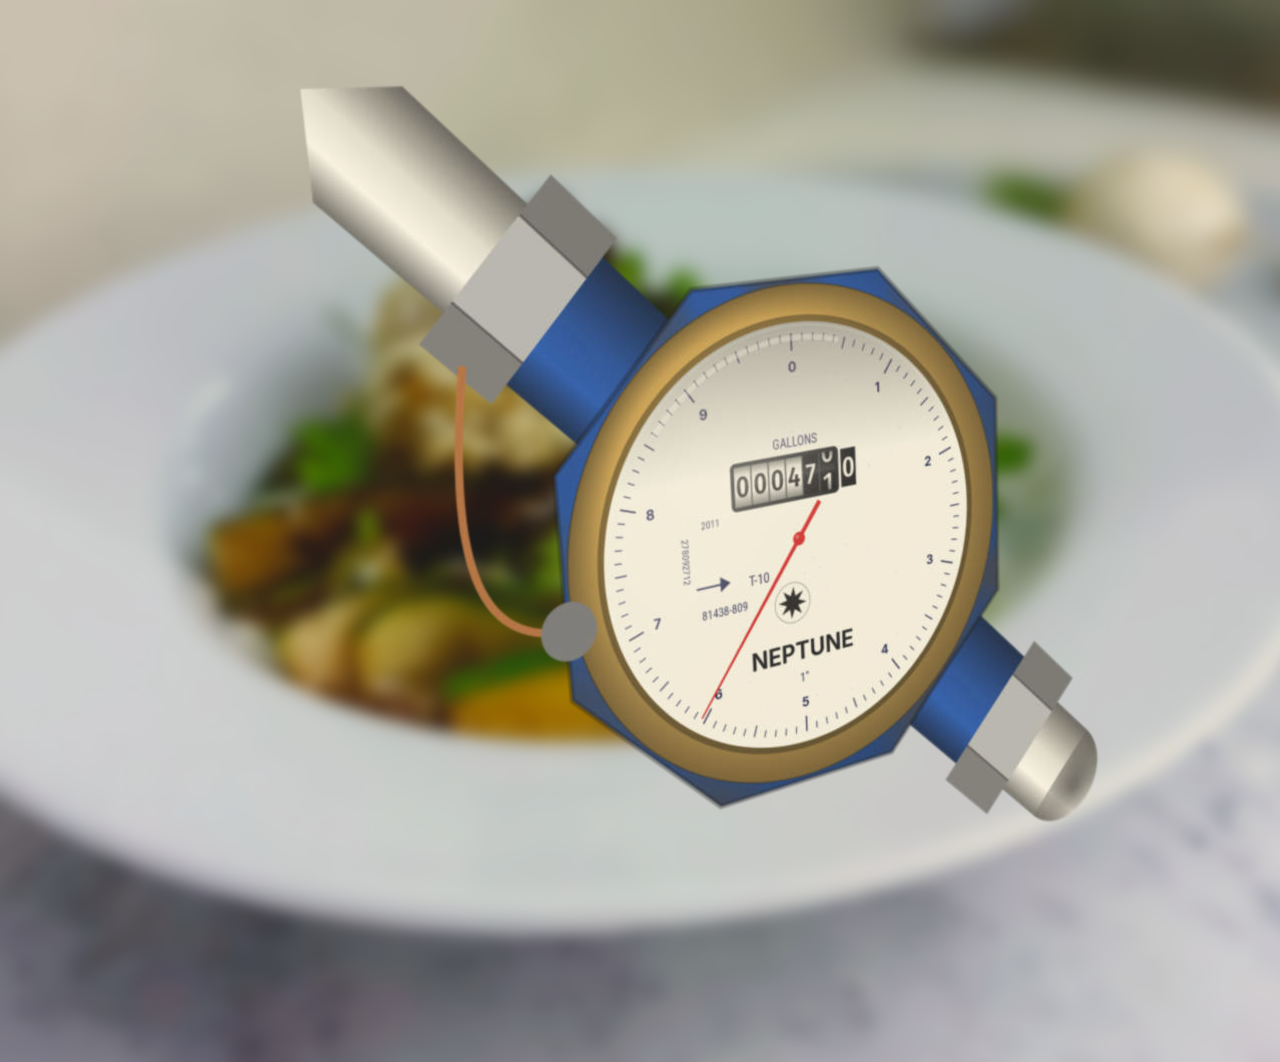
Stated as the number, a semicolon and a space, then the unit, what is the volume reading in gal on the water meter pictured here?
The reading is 4706.0; gal
